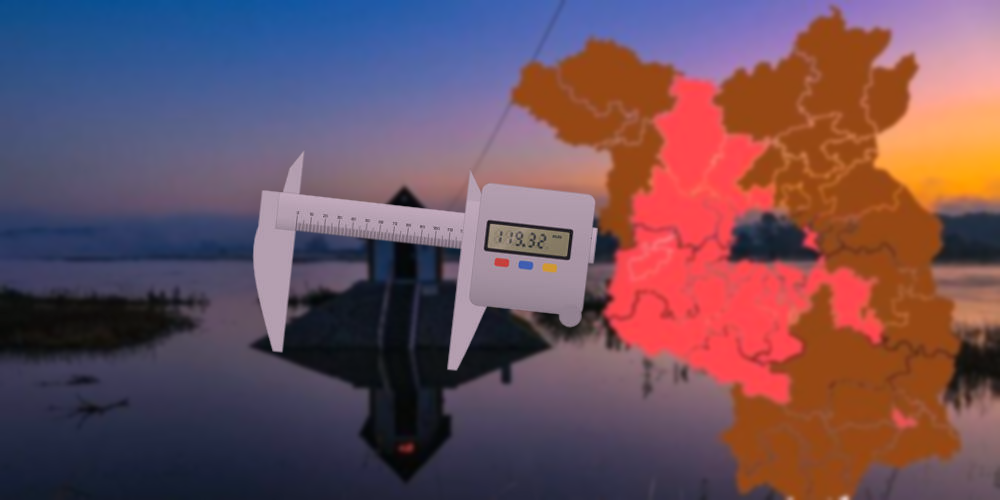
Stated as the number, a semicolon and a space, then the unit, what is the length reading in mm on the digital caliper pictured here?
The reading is 119.32; mm
